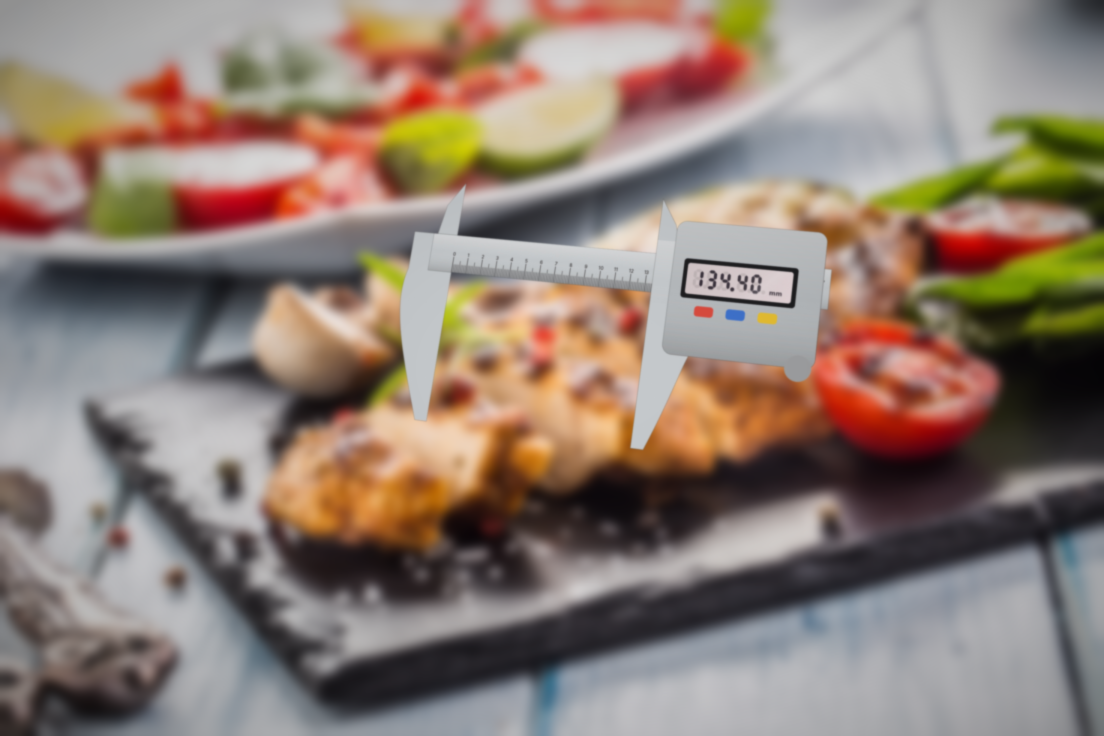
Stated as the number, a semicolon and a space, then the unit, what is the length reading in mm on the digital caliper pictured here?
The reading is 134.40; mm
